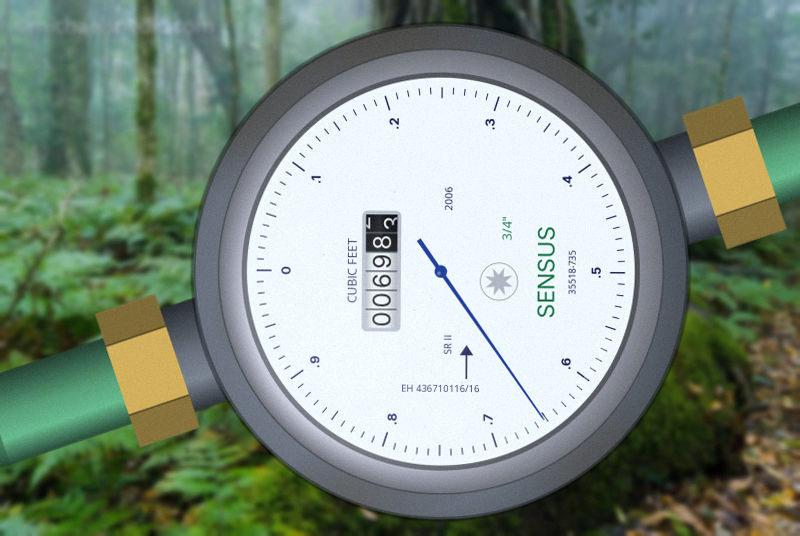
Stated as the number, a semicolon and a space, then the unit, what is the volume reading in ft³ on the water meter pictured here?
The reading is 6982.65; ft³
